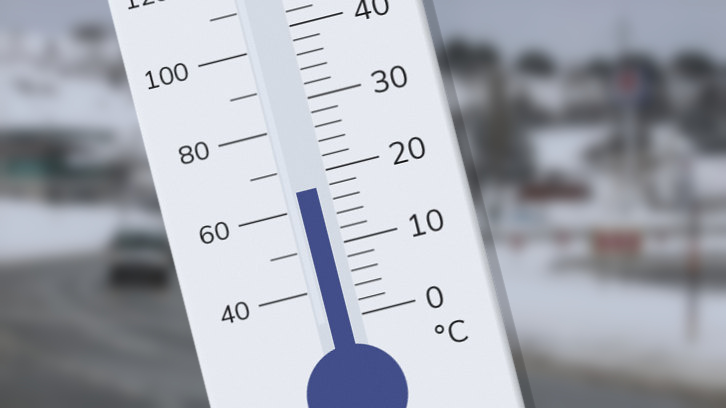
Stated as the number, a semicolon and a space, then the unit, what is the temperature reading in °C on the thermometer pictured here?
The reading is 18; °C
